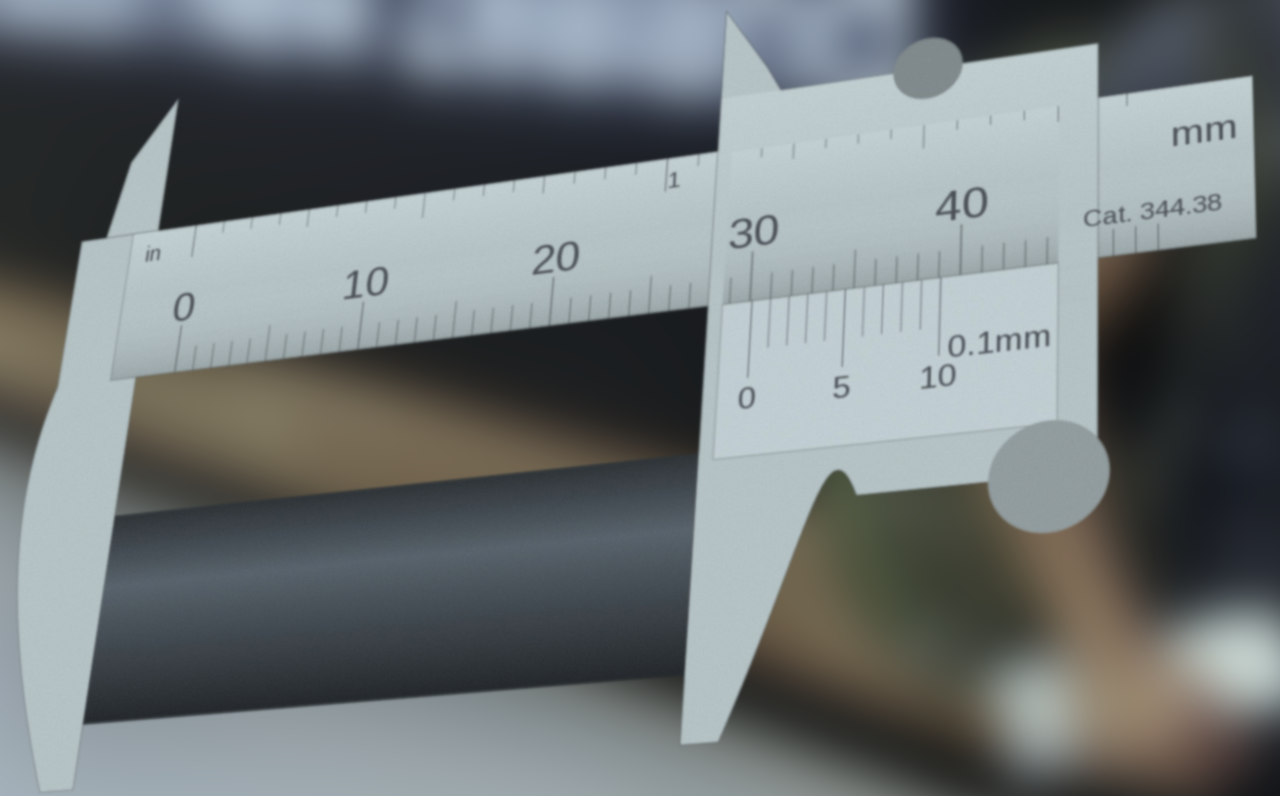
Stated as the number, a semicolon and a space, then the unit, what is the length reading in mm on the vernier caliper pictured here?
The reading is 30.1; mm
